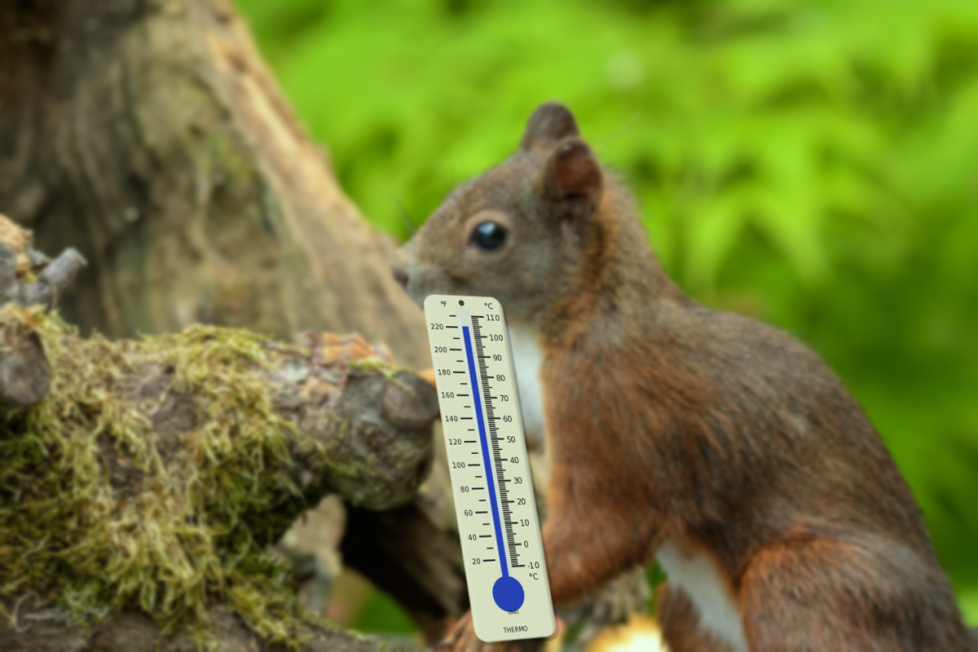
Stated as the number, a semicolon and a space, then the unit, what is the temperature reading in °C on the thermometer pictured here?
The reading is 105; °C
